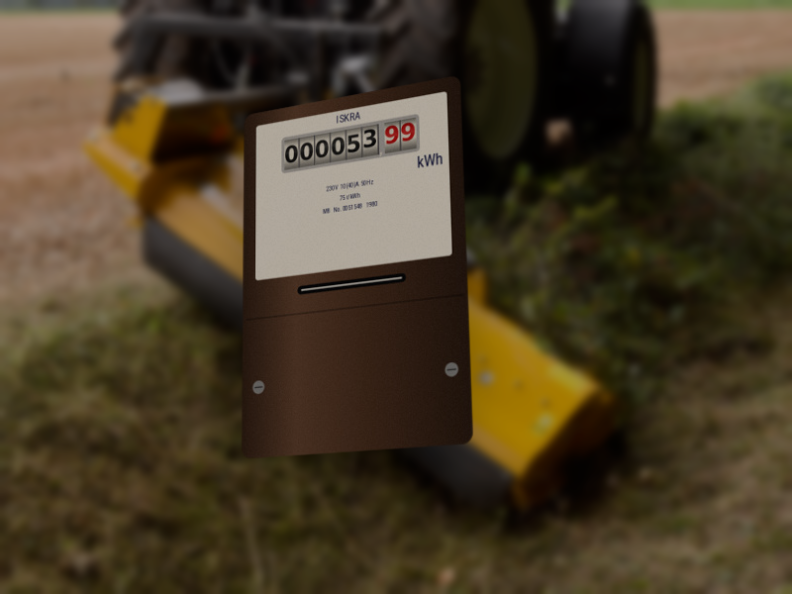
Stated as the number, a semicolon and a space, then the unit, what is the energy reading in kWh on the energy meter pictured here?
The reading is 53.99; kWh
